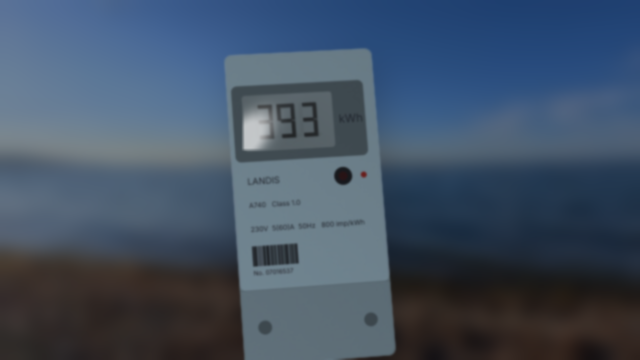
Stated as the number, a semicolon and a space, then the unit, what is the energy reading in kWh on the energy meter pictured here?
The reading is 393; kWh
